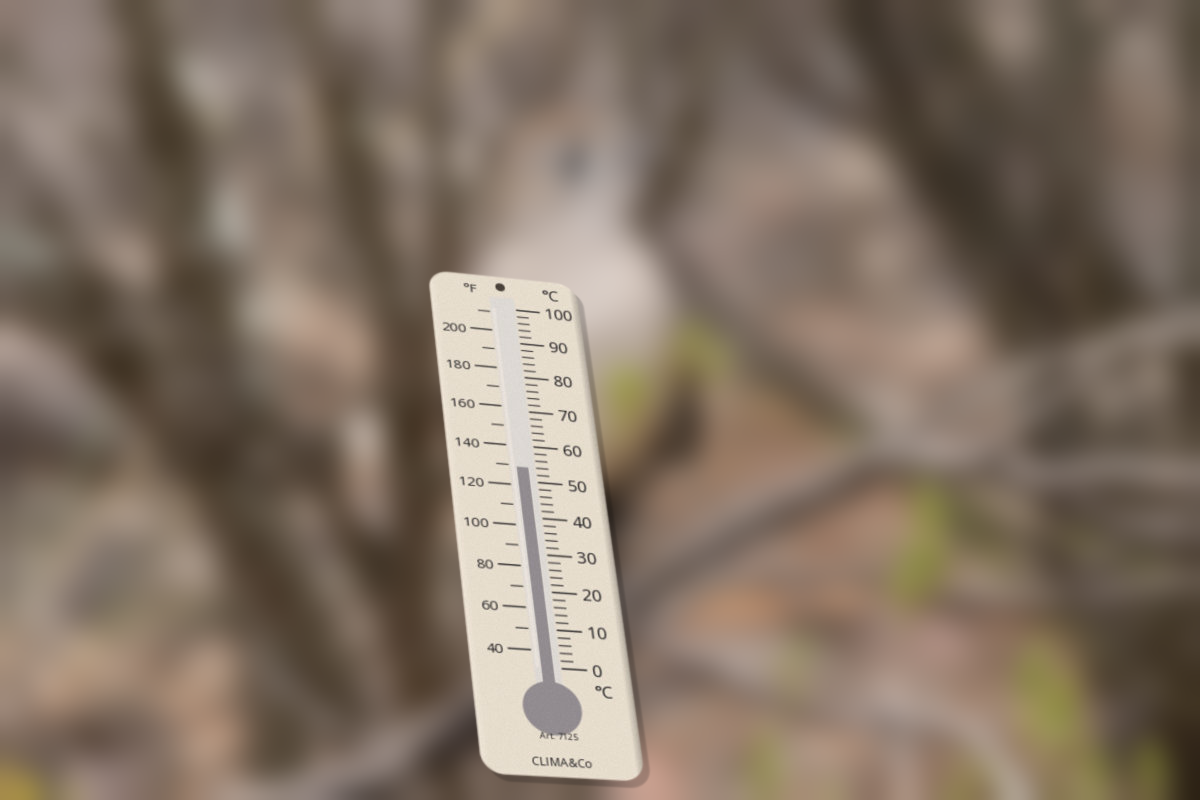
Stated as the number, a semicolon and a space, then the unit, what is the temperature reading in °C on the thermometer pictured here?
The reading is 54; °C
